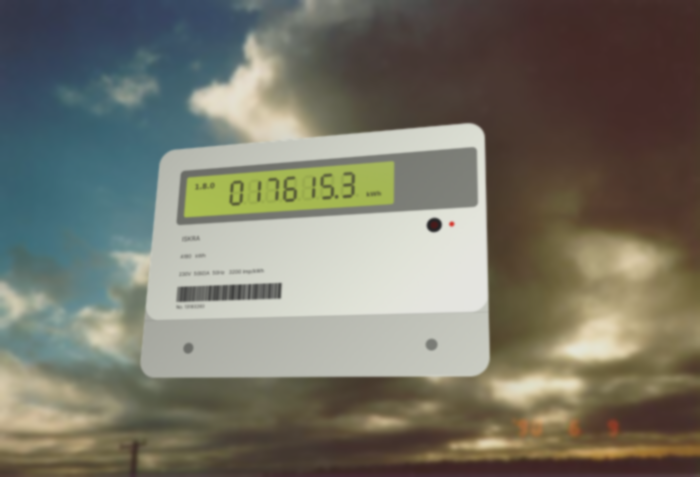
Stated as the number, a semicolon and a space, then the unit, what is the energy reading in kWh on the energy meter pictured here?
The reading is 17615.3; kWh
